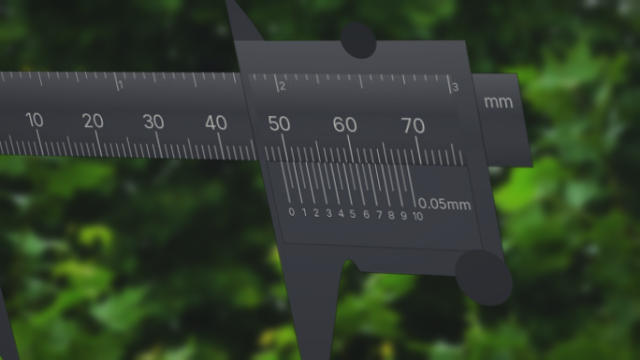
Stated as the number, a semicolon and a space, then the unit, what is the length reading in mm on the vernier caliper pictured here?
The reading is 49.0; mm
